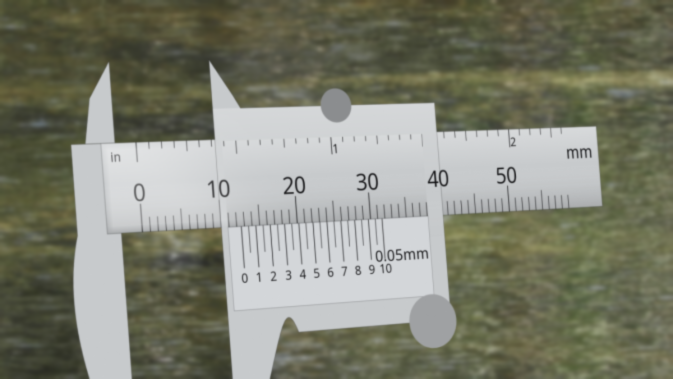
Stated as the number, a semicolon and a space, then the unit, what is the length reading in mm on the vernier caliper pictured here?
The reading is 12.6; mm
